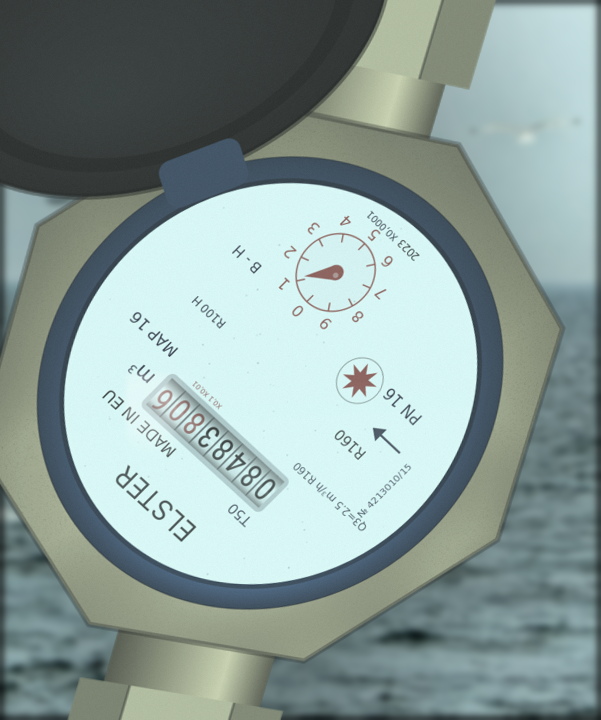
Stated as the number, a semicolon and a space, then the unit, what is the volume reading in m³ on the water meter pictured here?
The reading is 8483.8061; m³
